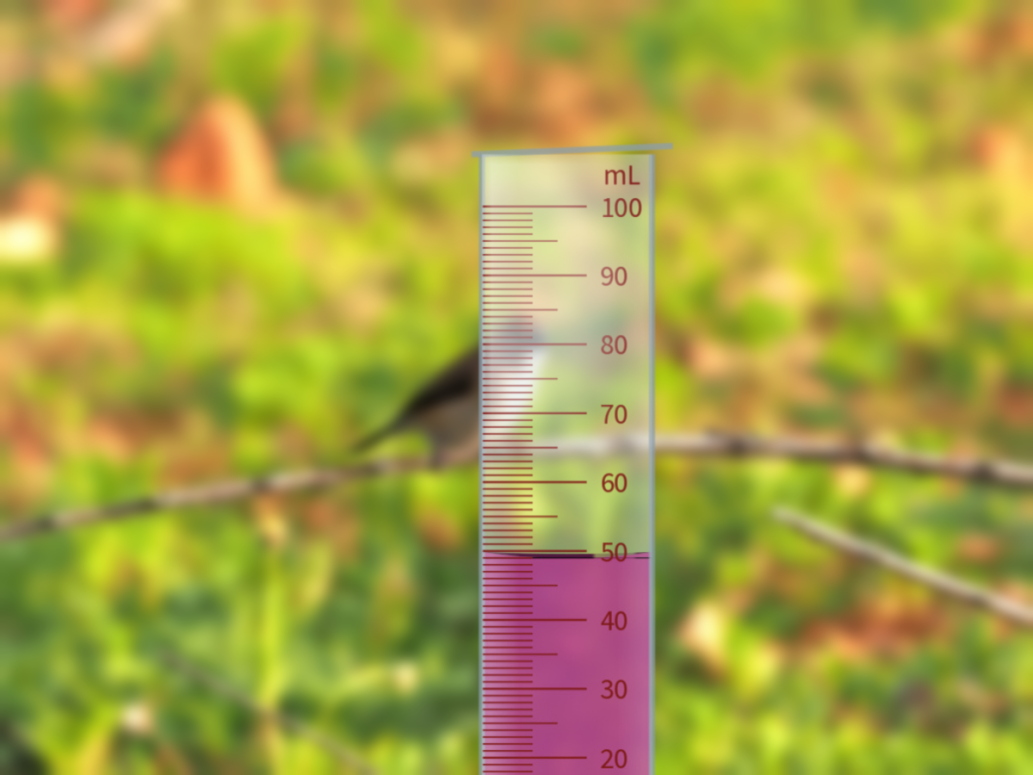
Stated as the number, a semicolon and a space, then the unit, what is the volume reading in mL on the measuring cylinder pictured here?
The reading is 49; mL
